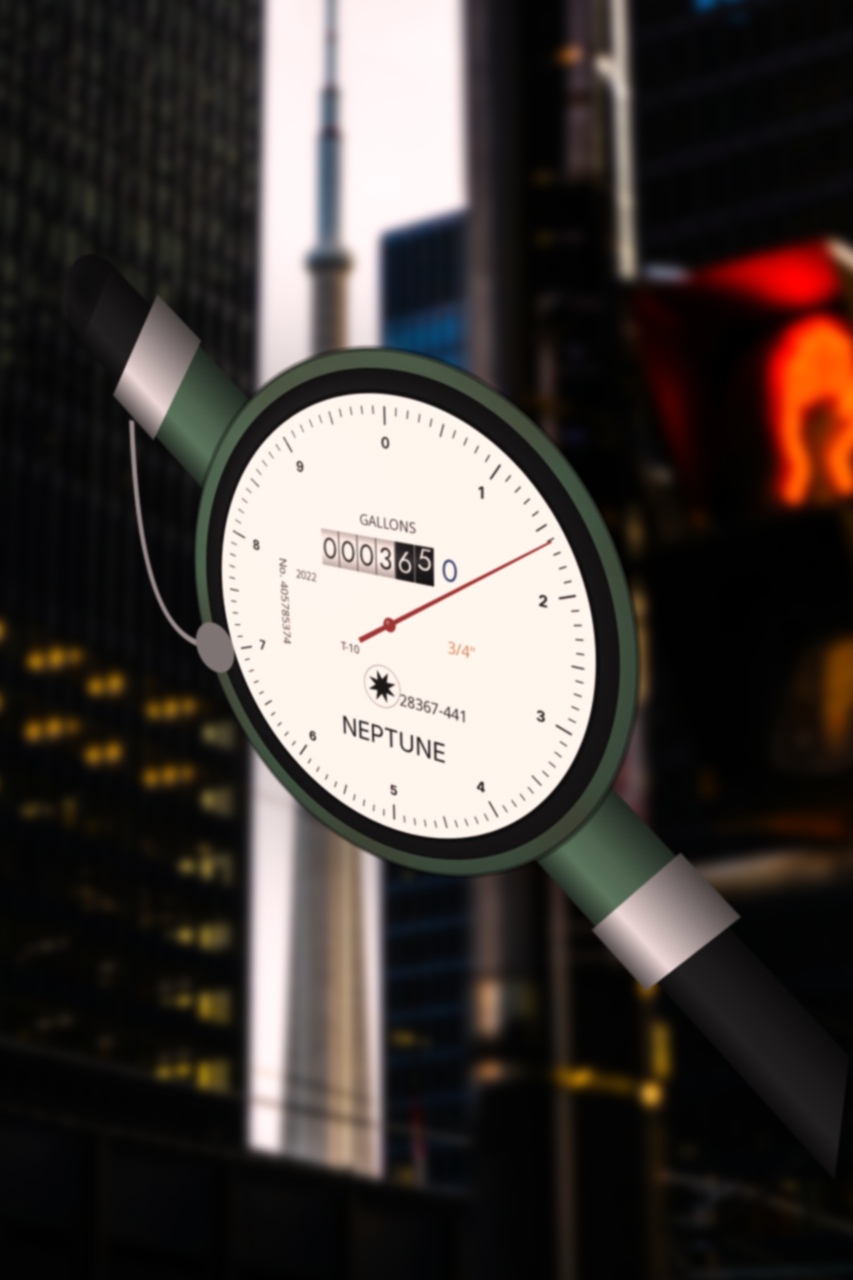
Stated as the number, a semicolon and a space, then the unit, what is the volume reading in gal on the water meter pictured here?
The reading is 3651.6; gal
